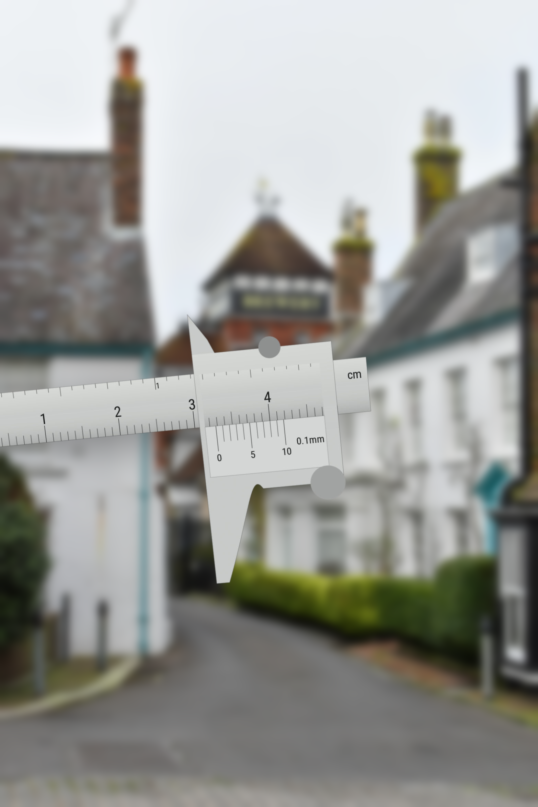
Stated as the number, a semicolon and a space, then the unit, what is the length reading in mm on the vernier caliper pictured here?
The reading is 32.8; mm
